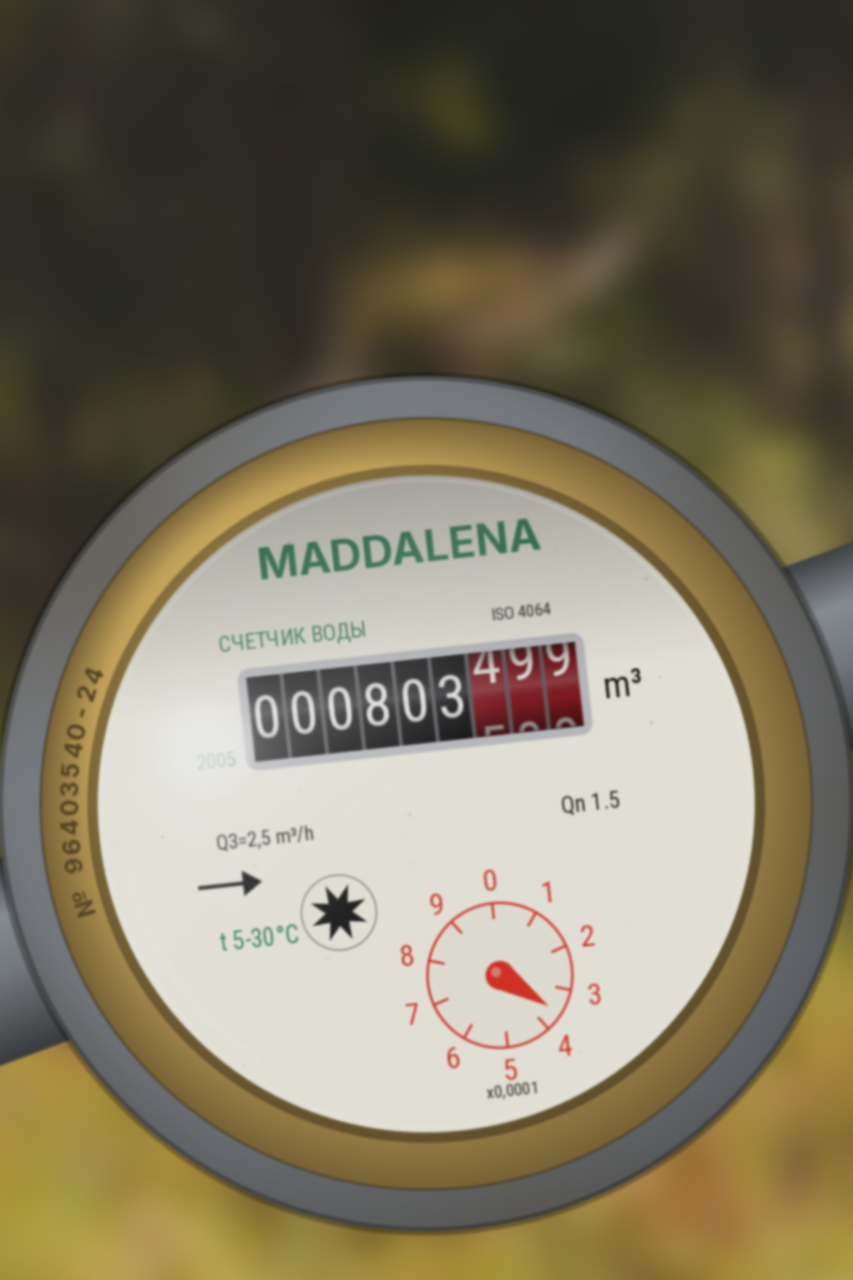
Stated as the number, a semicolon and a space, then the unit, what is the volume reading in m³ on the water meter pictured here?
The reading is 803.4993; m³
